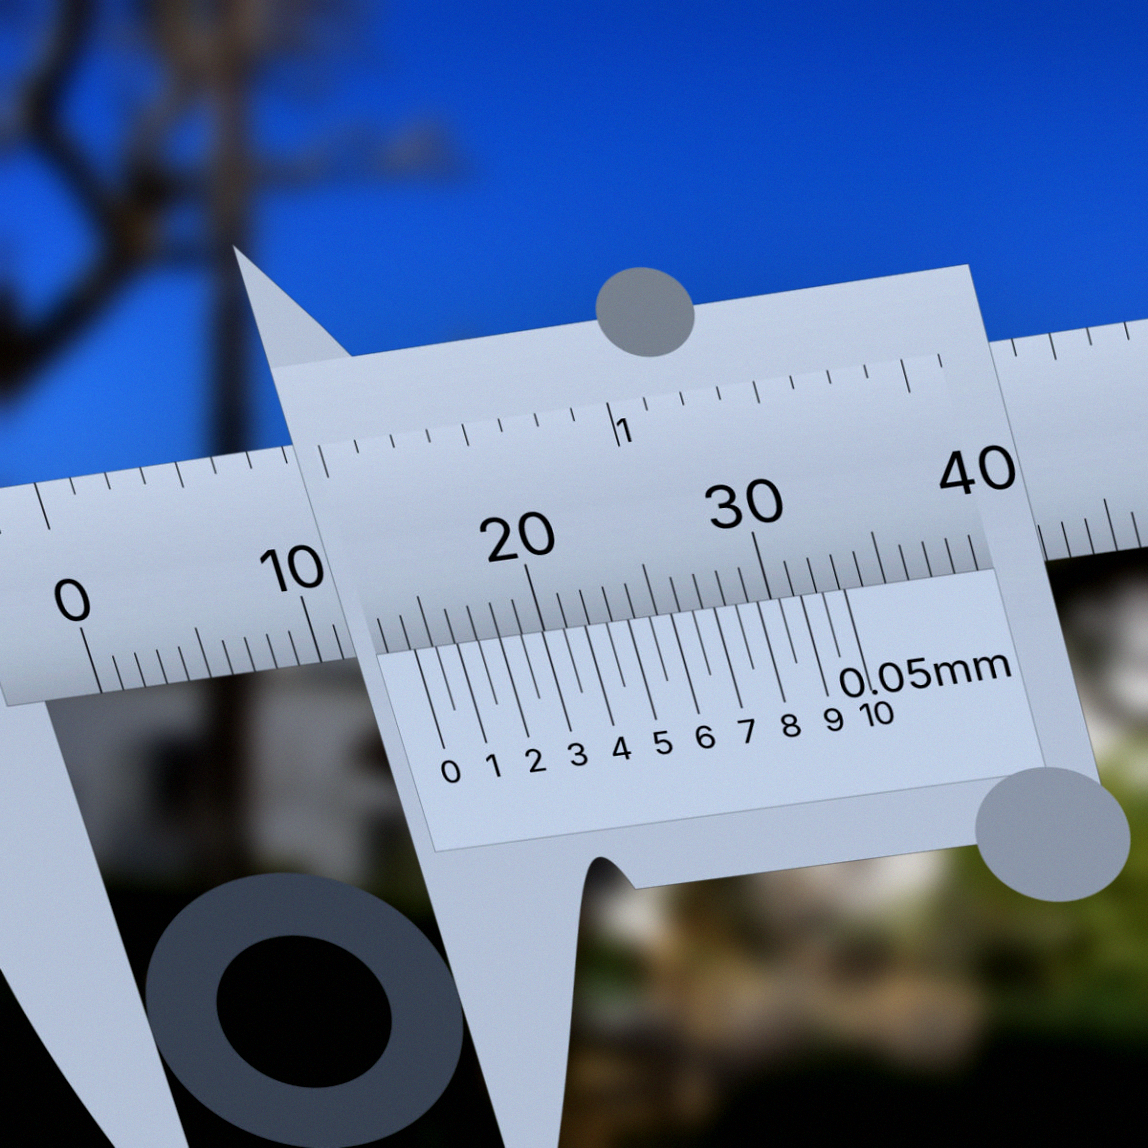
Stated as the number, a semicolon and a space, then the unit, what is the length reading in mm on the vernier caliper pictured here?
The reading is 14.20; mm
